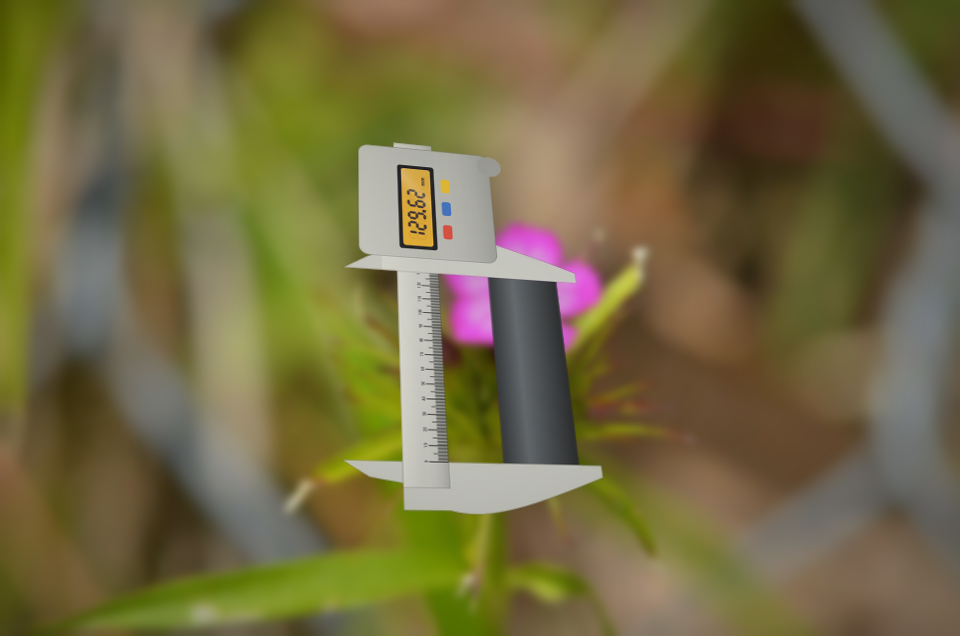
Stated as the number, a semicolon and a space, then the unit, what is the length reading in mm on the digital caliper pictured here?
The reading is 129.62; mm
